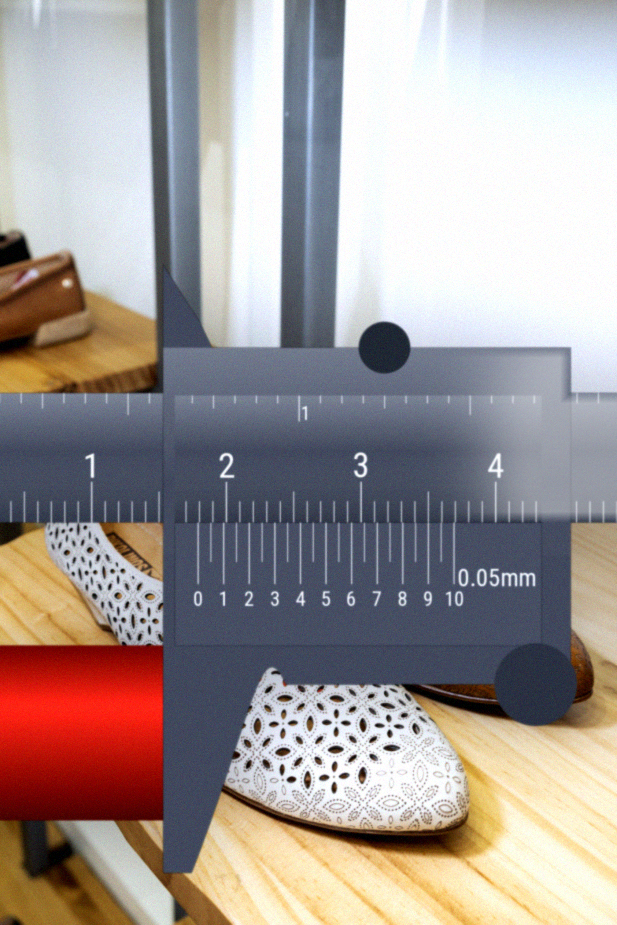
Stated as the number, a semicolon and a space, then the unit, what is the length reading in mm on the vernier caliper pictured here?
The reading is 17.9; mm
